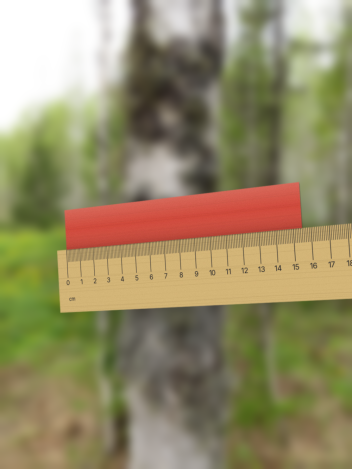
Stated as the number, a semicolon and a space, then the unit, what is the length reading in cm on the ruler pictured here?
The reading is 15.5; cm
